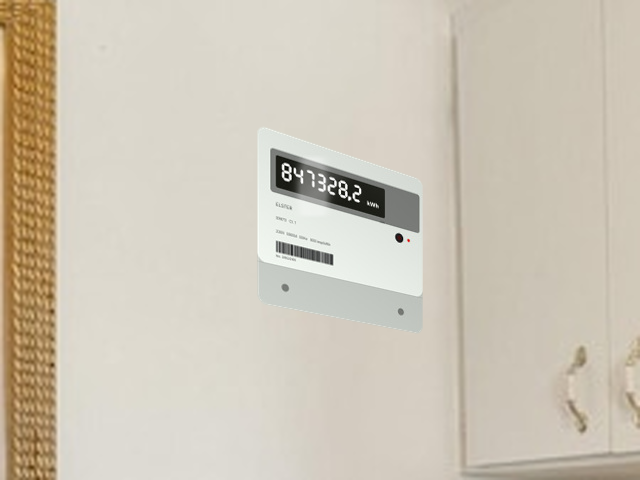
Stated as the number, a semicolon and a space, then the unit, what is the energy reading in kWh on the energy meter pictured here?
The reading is 847328.2; kWh
